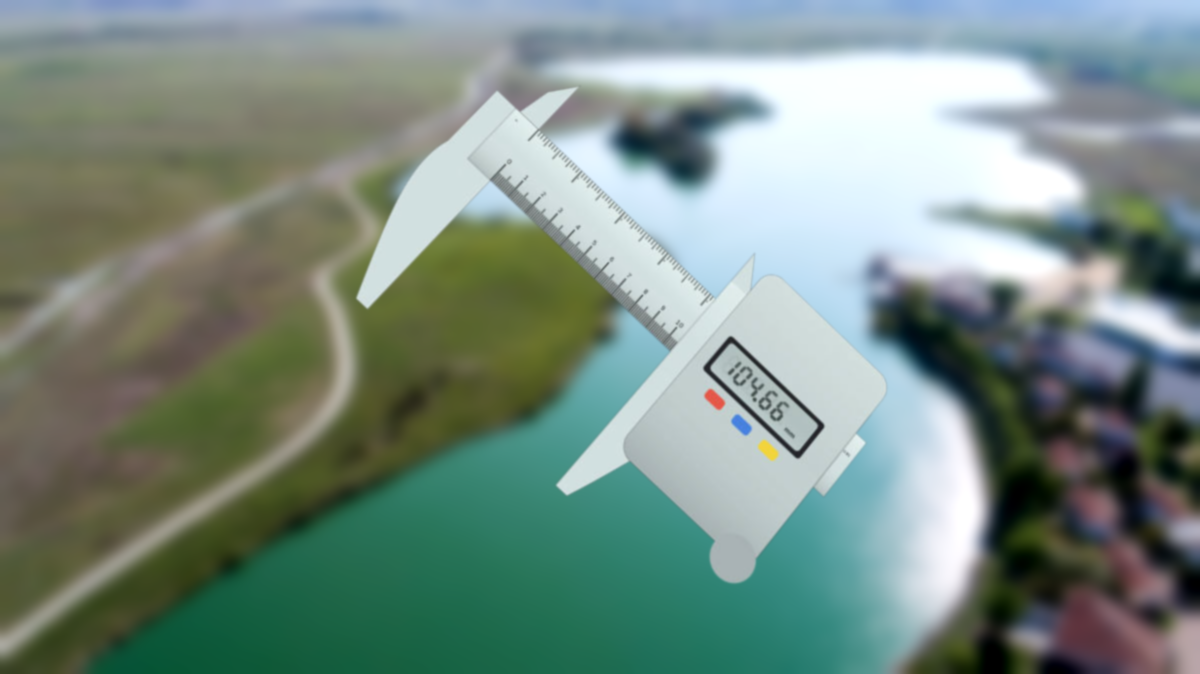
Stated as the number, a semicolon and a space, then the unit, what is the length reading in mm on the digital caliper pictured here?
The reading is 104.66; mm
